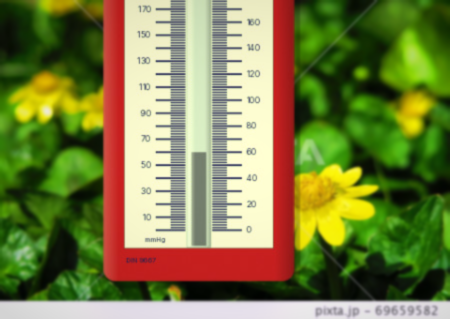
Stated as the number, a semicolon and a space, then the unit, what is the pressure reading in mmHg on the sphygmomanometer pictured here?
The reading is 60; mmHg
